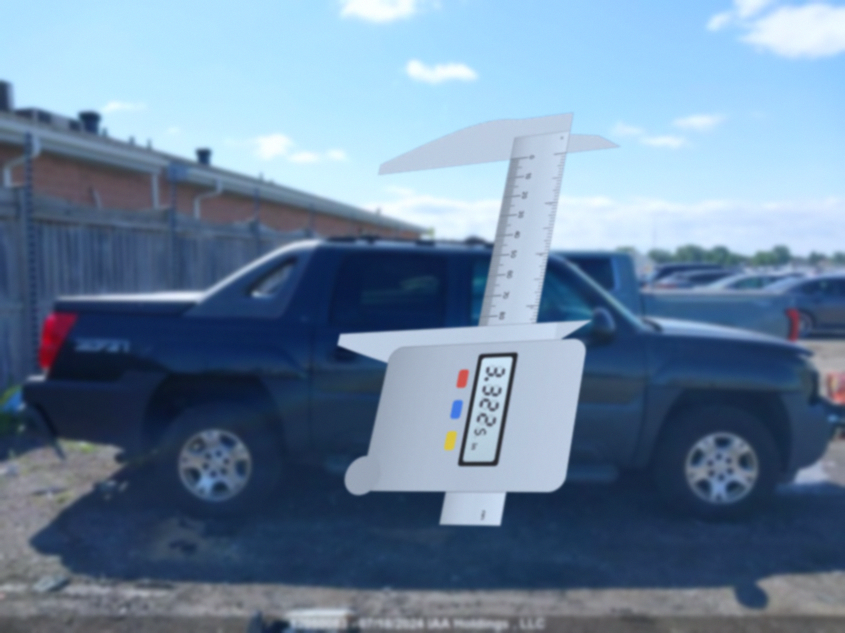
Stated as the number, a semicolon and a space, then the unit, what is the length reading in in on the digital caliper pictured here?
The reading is 3.3225; in
